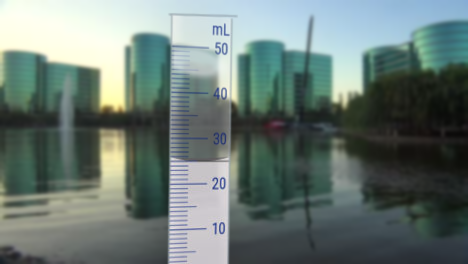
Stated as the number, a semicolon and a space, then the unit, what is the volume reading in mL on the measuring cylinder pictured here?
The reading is 25; mL
